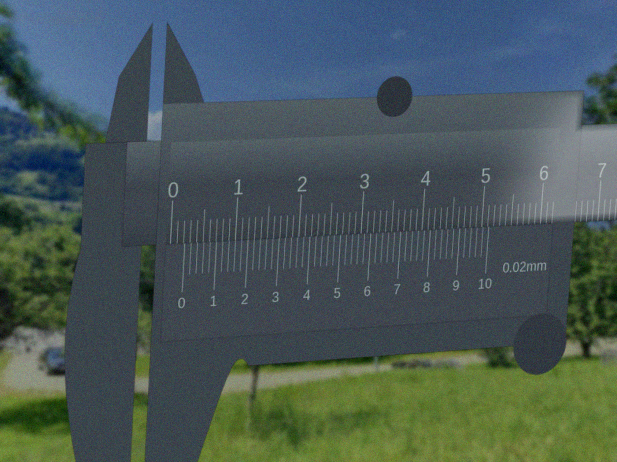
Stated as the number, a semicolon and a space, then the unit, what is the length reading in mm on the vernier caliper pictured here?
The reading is 2.2; mm
